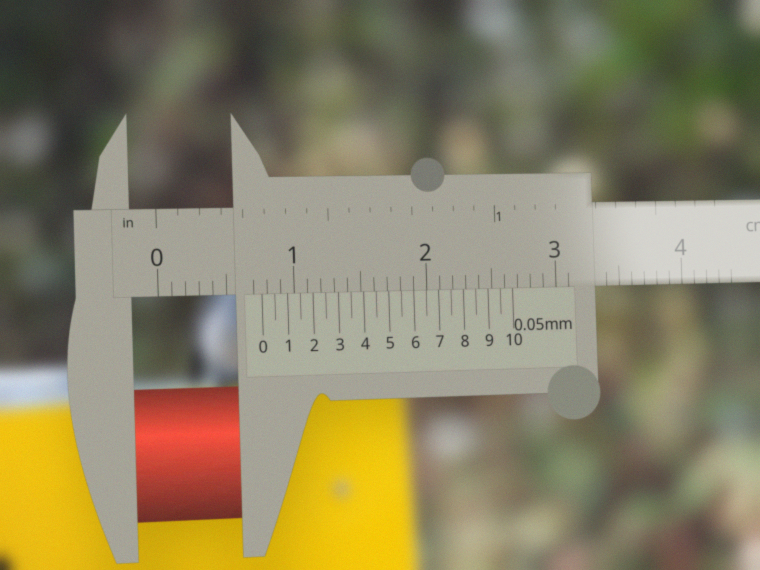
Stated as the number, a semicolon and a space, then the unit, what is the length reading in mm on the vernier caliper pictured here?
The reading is 7.6; mm
